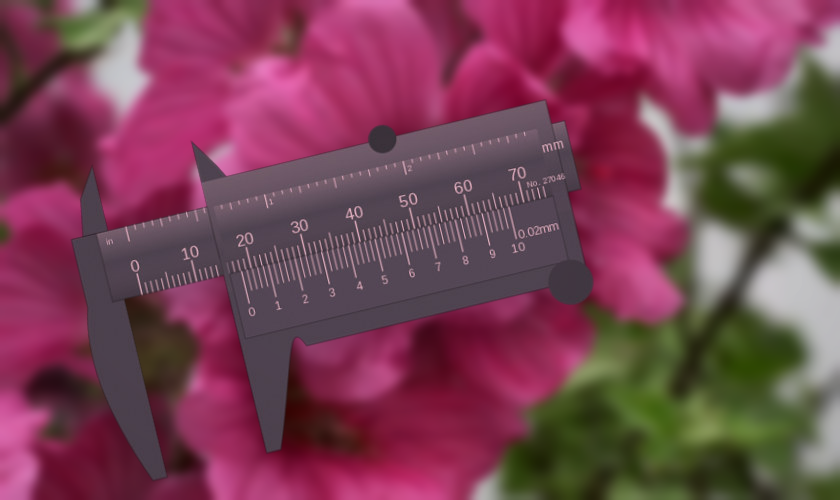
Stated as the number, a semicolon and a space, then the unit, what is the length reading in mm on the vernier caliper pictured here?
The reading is 18.2; mm
